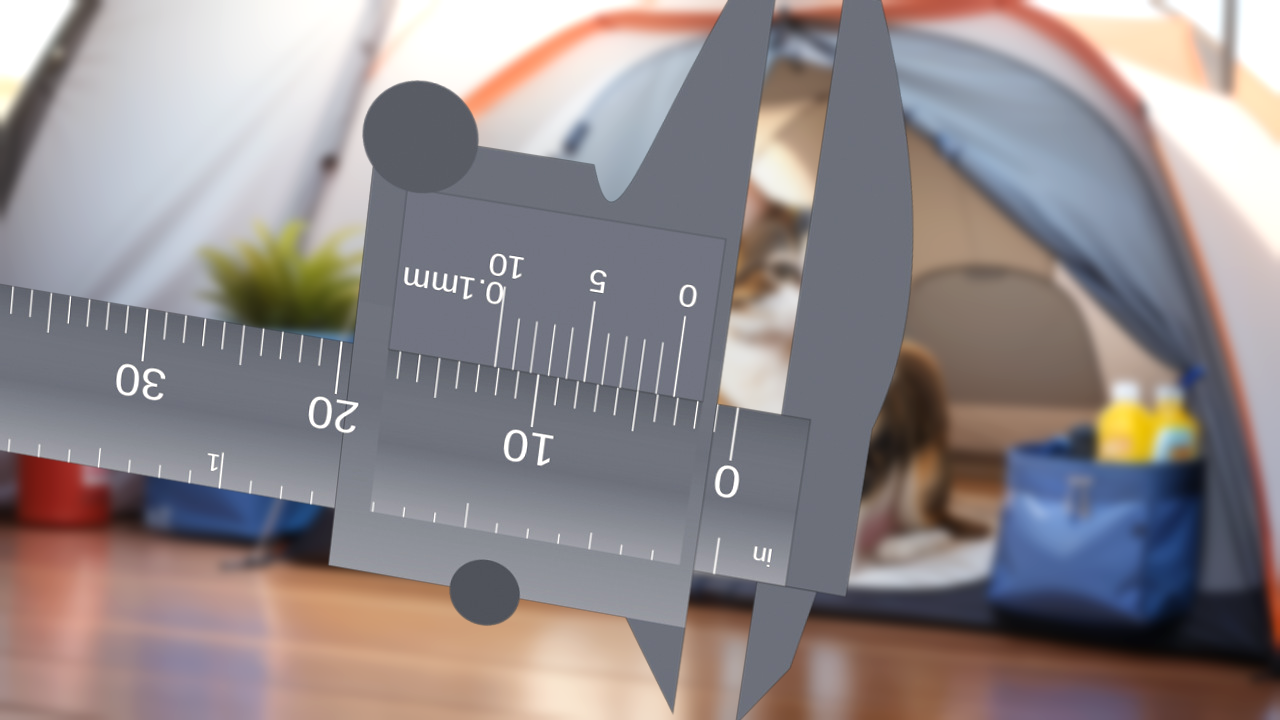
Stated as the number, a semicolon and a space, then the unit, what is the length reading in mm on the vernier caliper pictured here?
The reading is 3.2; mm
